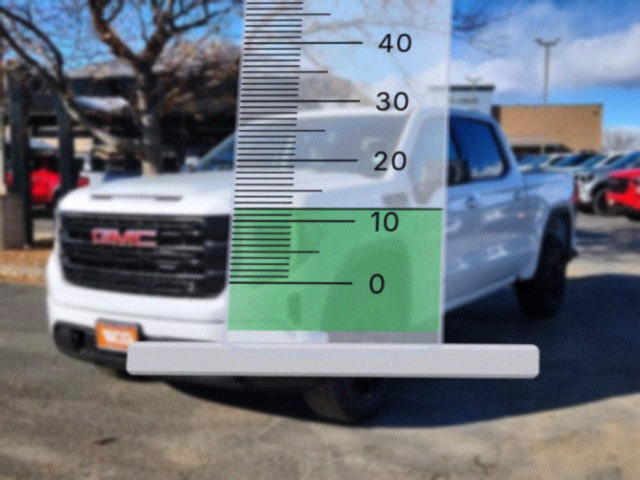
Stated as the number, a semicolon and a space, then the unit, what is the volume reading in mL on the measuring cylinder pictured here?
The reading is 12; mL
